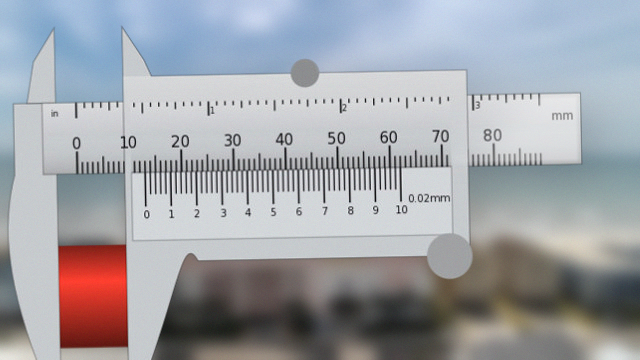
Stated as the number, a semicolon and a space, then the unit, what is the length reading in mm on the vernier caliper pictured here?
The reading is 13.0; mm
